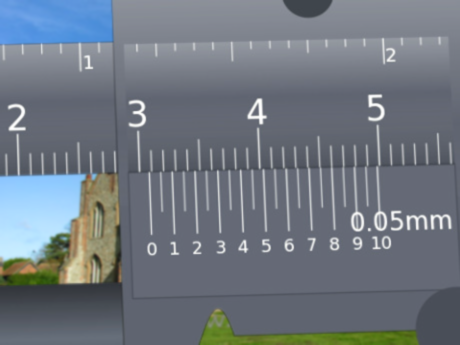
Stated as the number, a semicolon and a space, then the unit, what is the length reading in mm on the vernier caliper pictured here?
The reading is 30.8; mm
